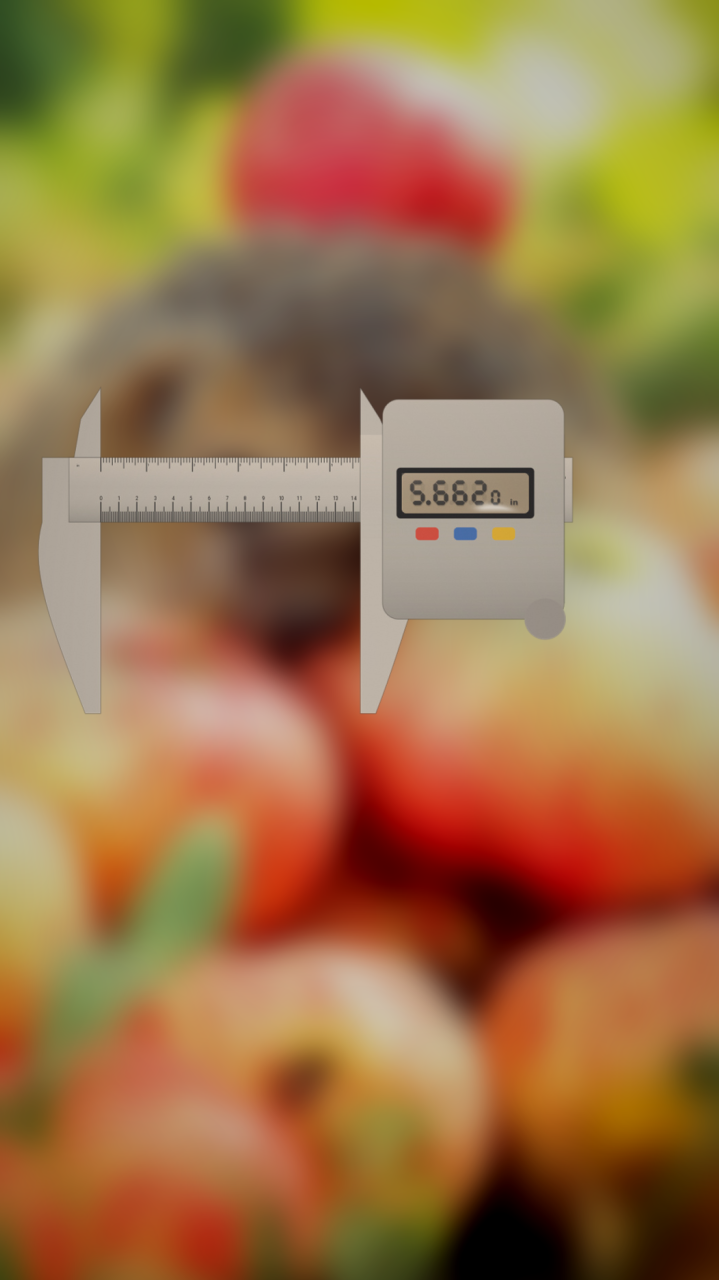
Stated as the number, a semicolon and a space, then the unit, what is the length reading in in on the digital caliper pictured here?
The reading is 5.6620; in
